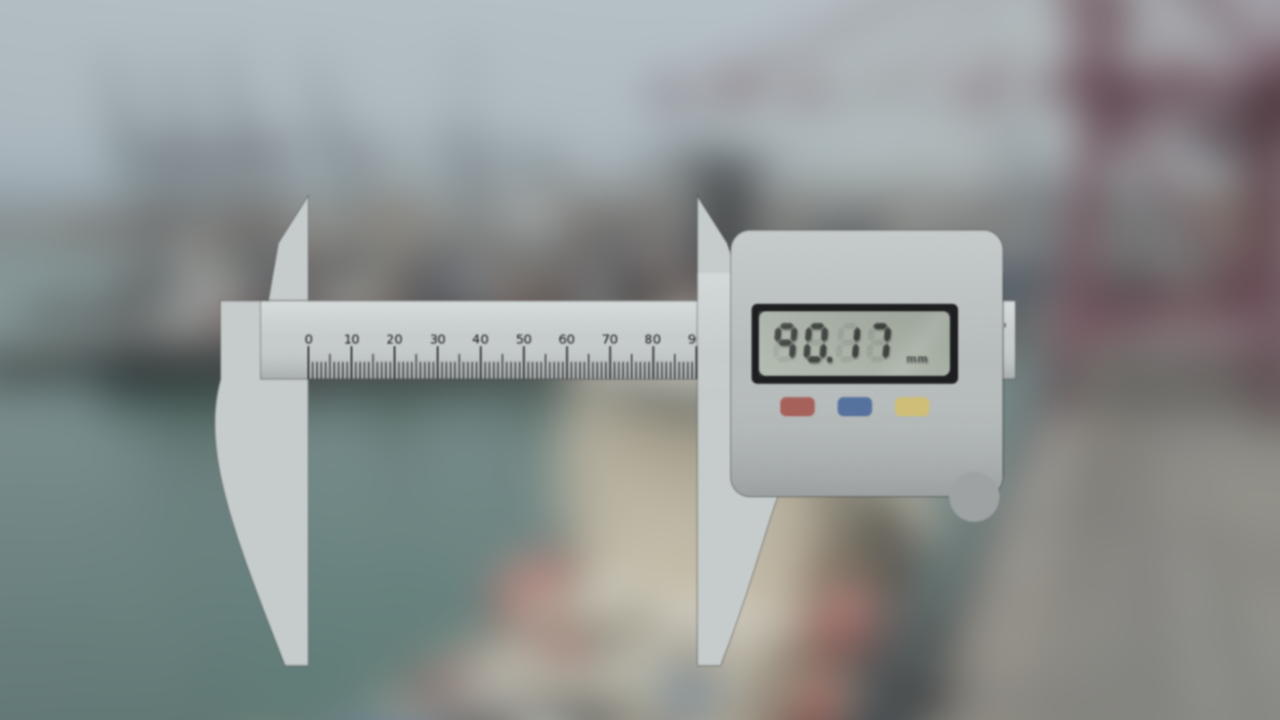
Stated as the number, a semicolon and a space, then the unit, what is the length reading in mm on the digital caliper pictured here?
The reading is 90.17; mm
